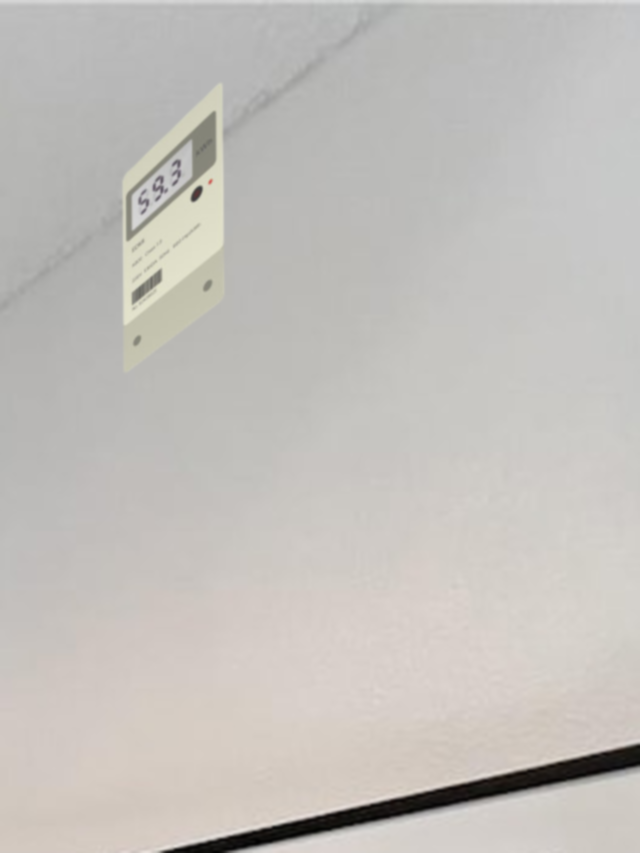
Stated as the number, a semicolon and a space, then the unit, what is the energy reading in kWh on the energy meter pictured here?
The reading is 59.3; kWh
